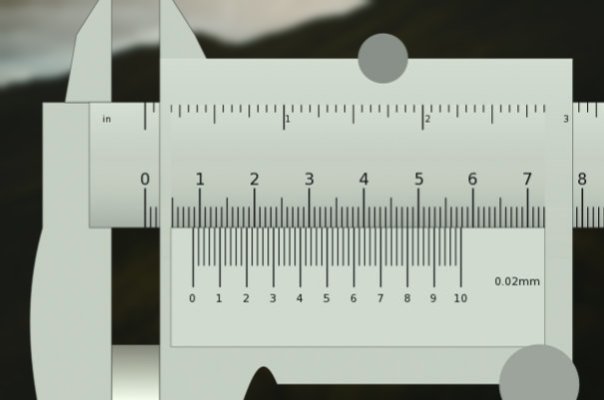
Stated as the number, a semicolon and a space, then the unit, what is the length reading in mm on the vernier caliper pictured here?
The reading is 8.8; mm
